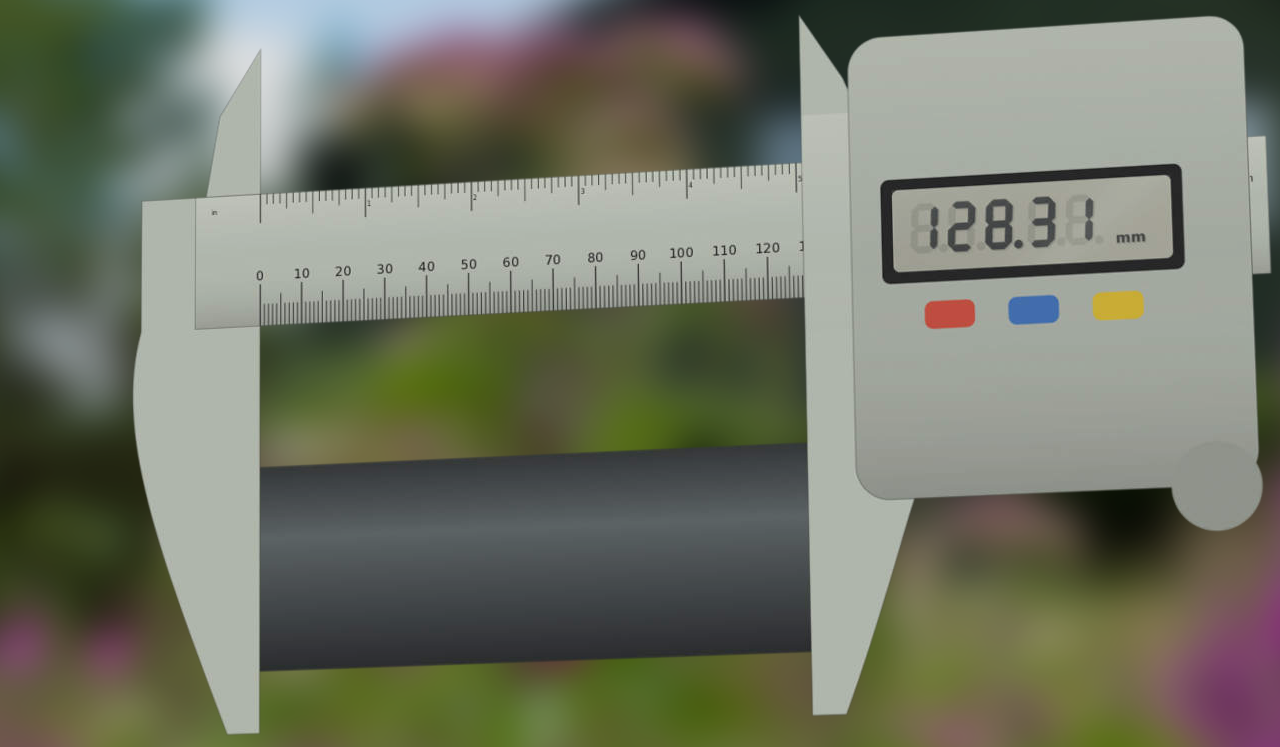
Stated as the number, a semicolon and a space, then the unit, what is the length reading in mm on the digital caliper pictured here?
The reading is 128.31; mm
